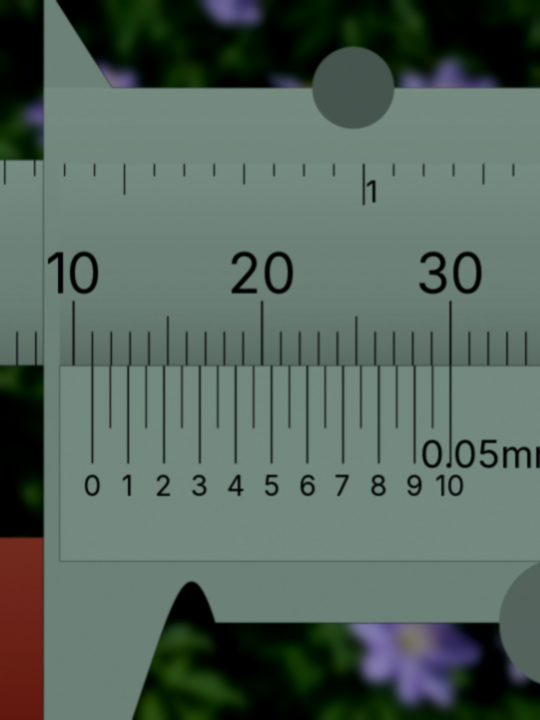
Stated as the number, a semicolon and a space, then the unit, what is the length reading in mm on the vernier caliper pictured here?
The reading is 11.0; mm
